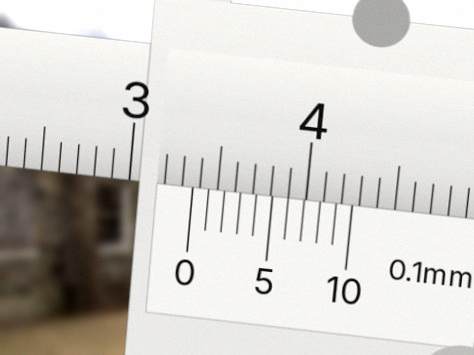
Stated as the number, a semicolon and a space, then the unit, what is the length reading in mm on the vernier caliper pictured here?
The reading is 33.6; mm
